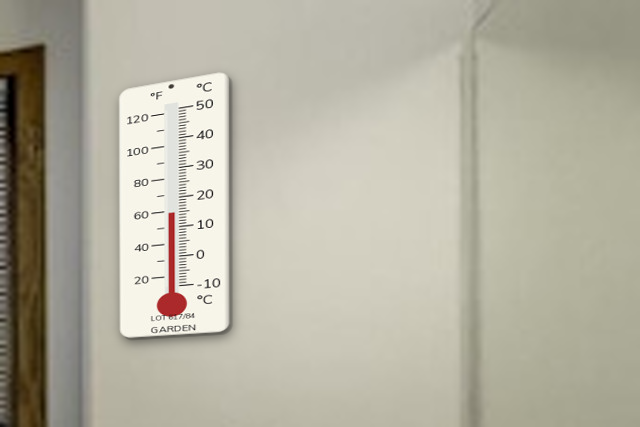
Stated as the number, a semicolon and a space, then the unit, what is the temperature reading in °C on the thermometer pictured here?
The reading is 15; °C
